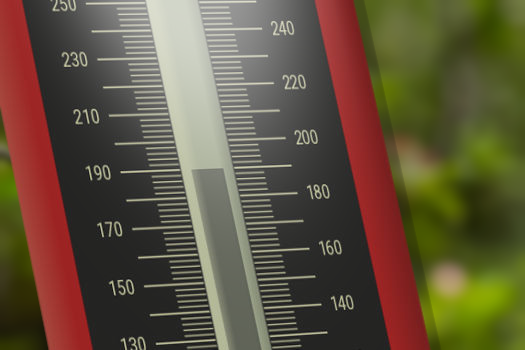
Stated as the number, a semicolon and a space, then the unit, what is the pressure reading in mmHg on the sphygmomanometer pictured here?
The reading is 190; mmHg
